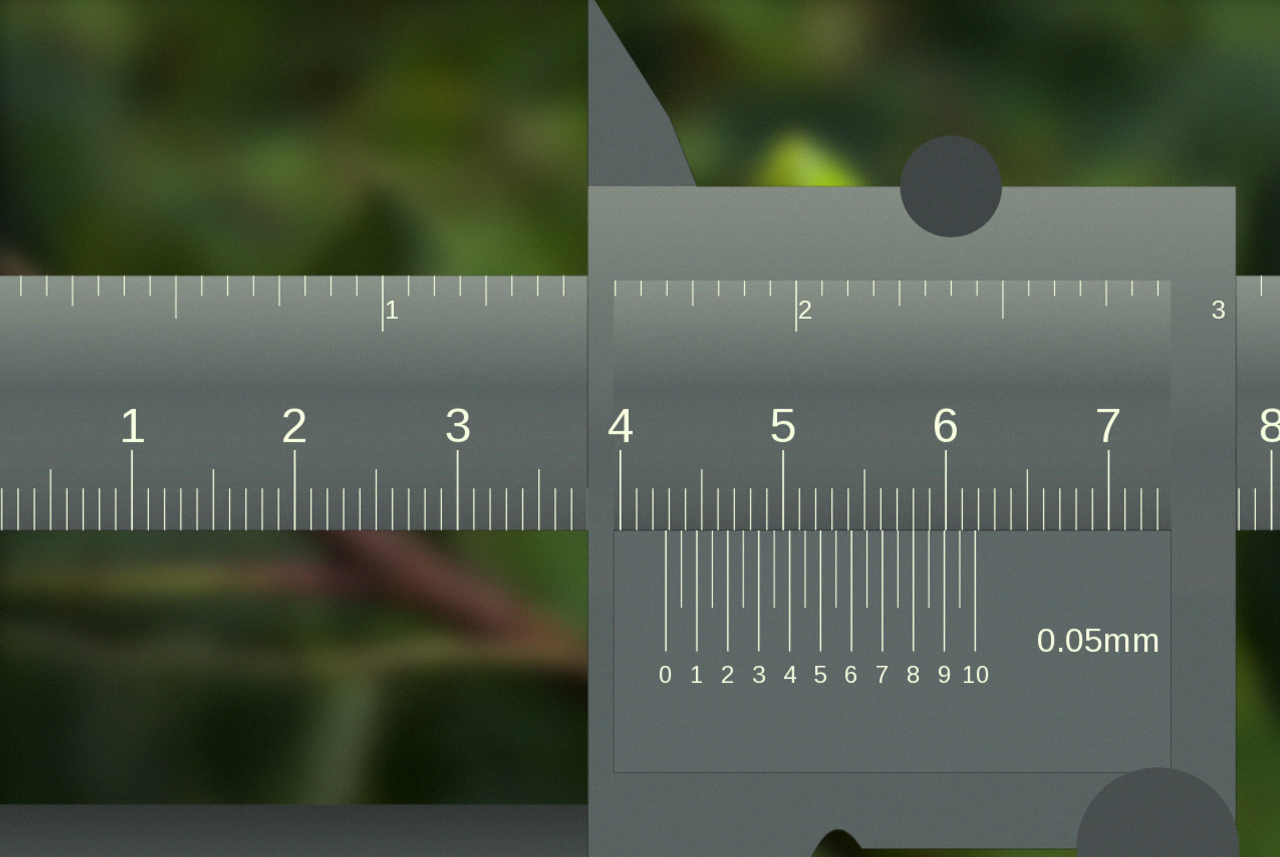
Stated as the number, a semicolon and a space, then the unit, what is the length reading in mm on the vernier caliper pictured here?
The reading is 42.8; mm
